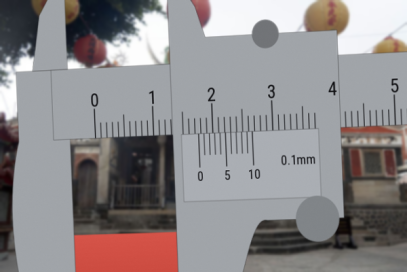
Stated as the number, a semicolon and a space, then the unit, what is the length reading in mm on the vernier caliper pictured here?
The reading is 17.6; mm
